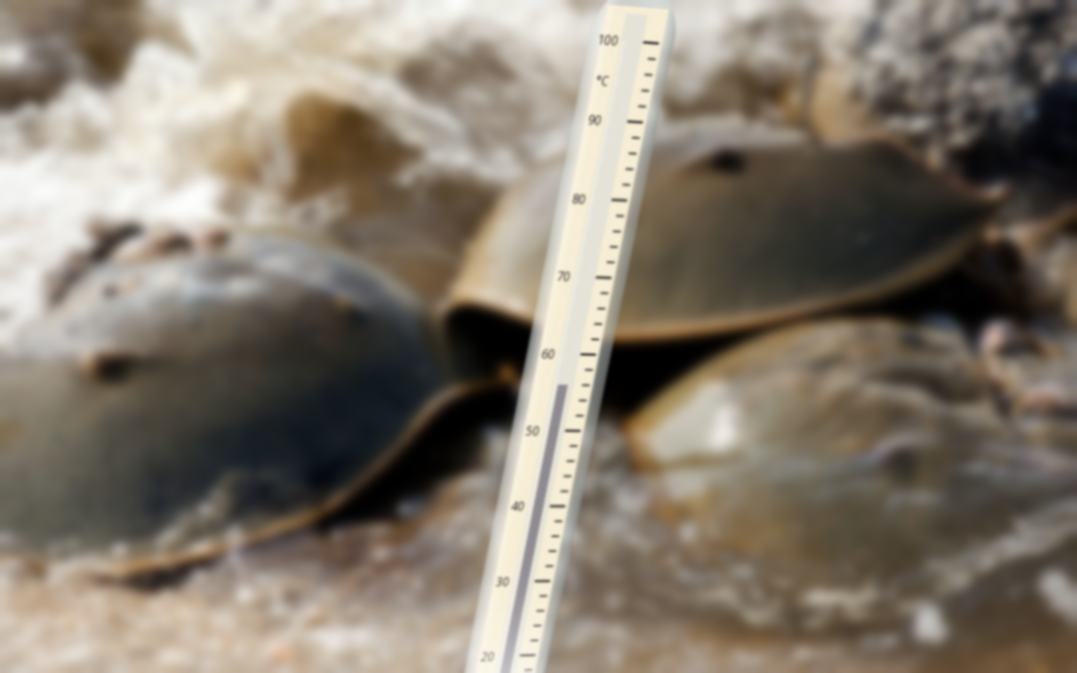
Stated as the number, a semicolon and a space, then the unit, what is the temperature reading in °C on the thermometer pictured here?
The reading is 56; °C
